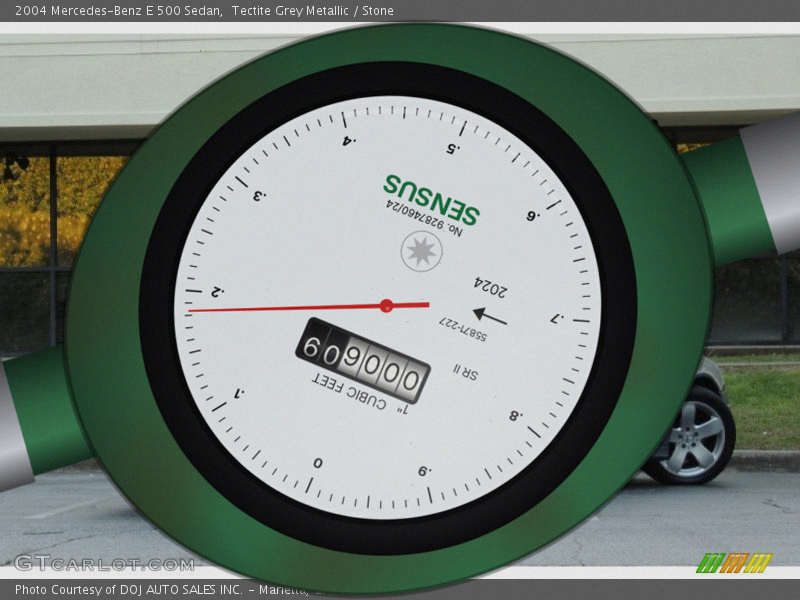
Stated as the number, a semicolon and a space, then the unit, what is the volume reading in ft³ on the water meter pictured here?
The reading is 609.18; ft³
